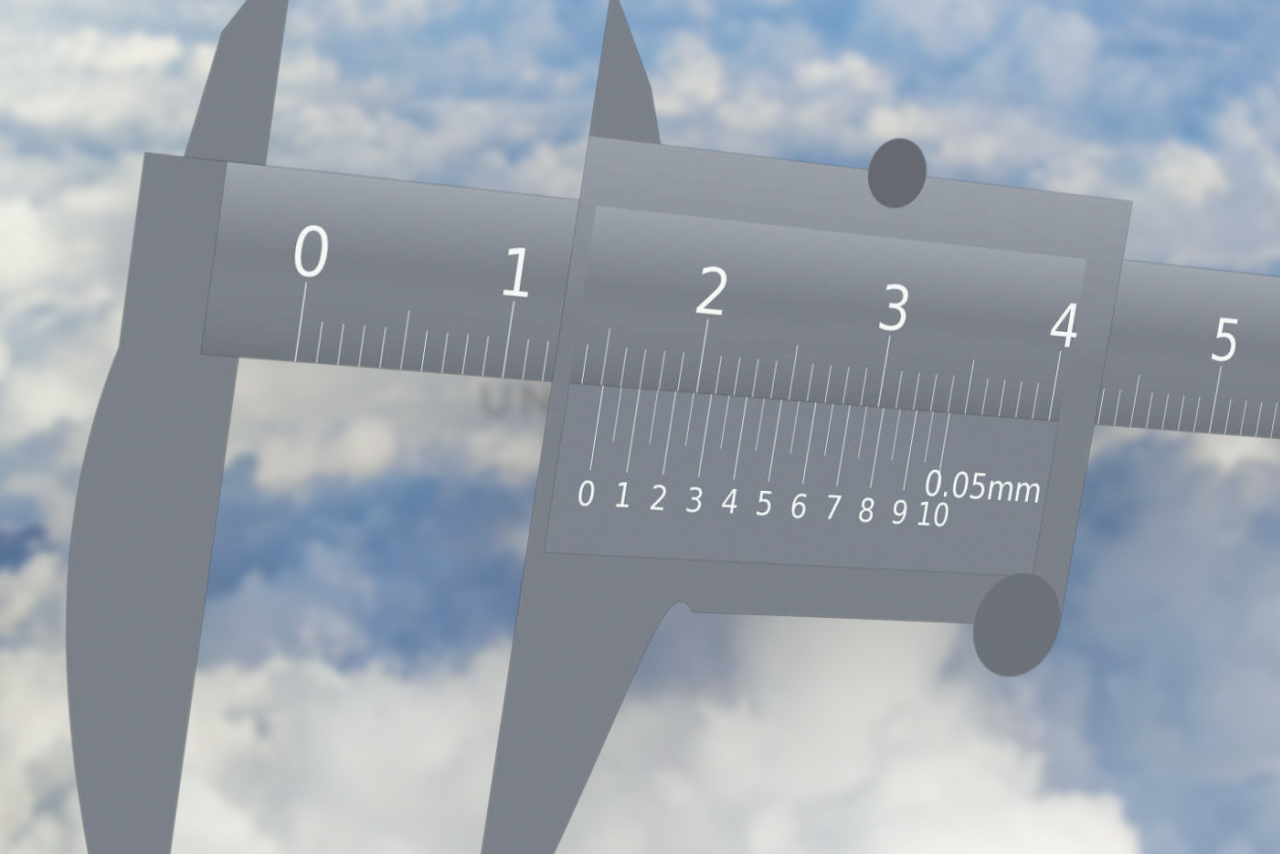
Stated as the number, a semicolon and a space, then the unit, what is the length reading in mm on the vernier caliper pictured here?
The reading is 15.1; mm
